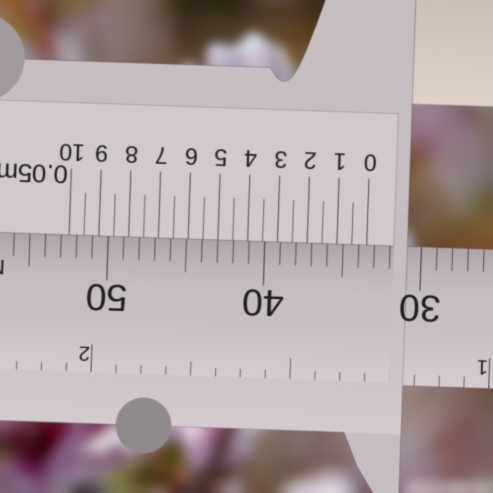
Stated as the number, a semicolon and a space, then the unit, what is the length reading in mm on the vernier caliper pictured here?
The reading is 33.5; mm
